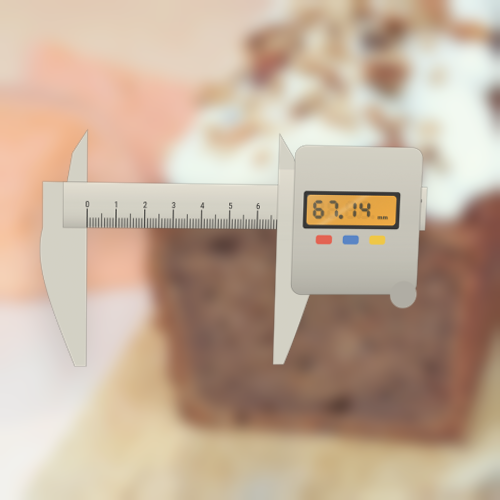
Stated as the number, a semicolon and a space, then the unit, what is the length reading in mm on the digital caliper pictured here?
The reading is 67.14; mm
